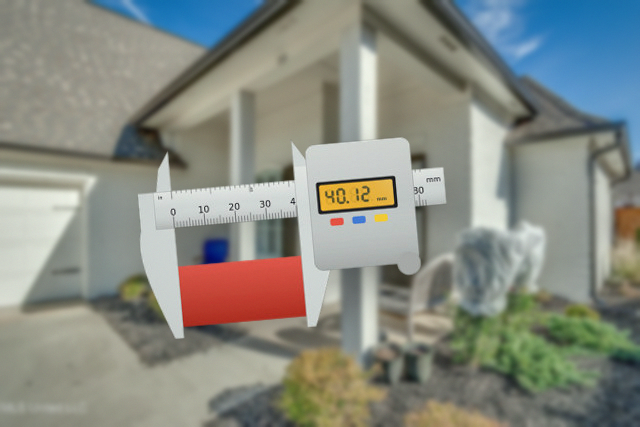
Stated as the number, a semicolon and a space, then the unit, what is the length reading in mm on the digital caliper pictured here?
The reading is 40.12; mm
